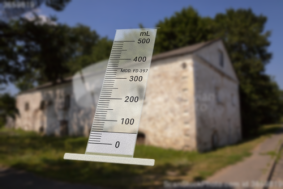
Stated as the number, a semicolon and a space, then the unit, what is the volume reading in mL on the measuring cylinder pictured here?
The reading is 50; mL
